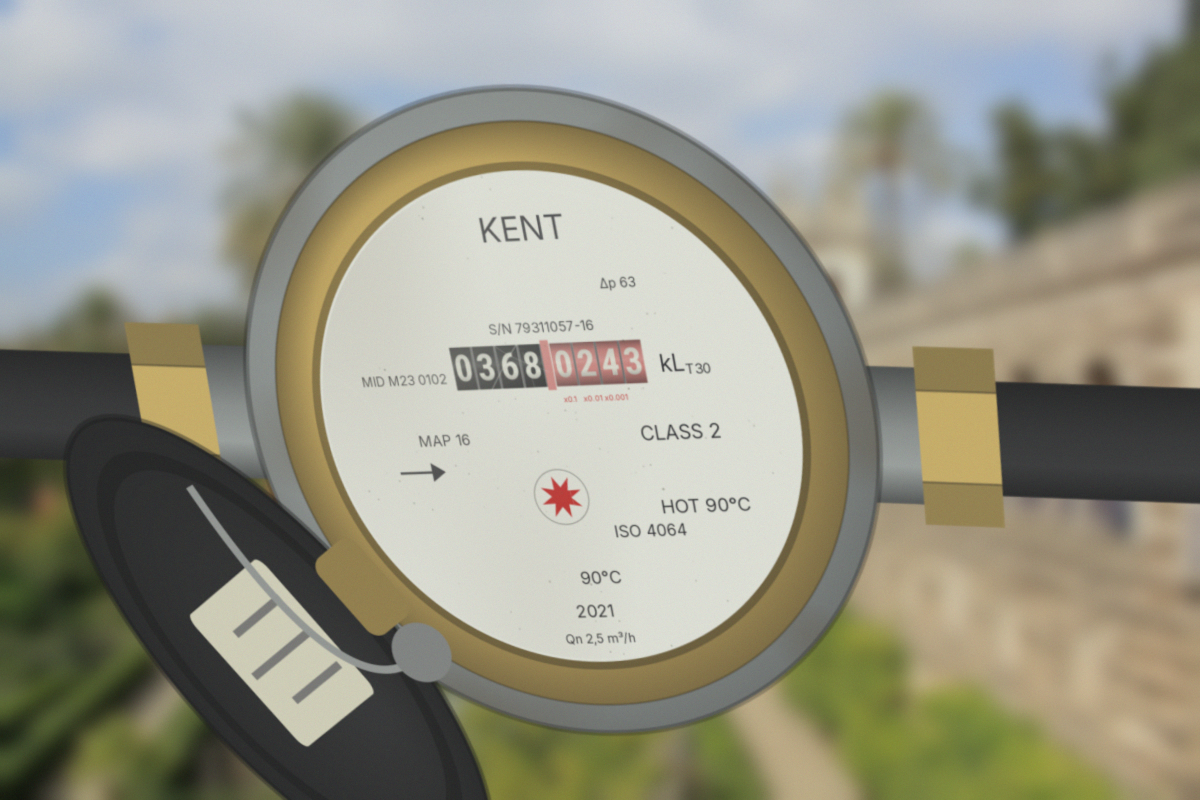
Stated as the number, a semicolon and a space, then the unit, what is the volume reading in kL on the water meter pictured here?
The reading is 368.0243; kL
